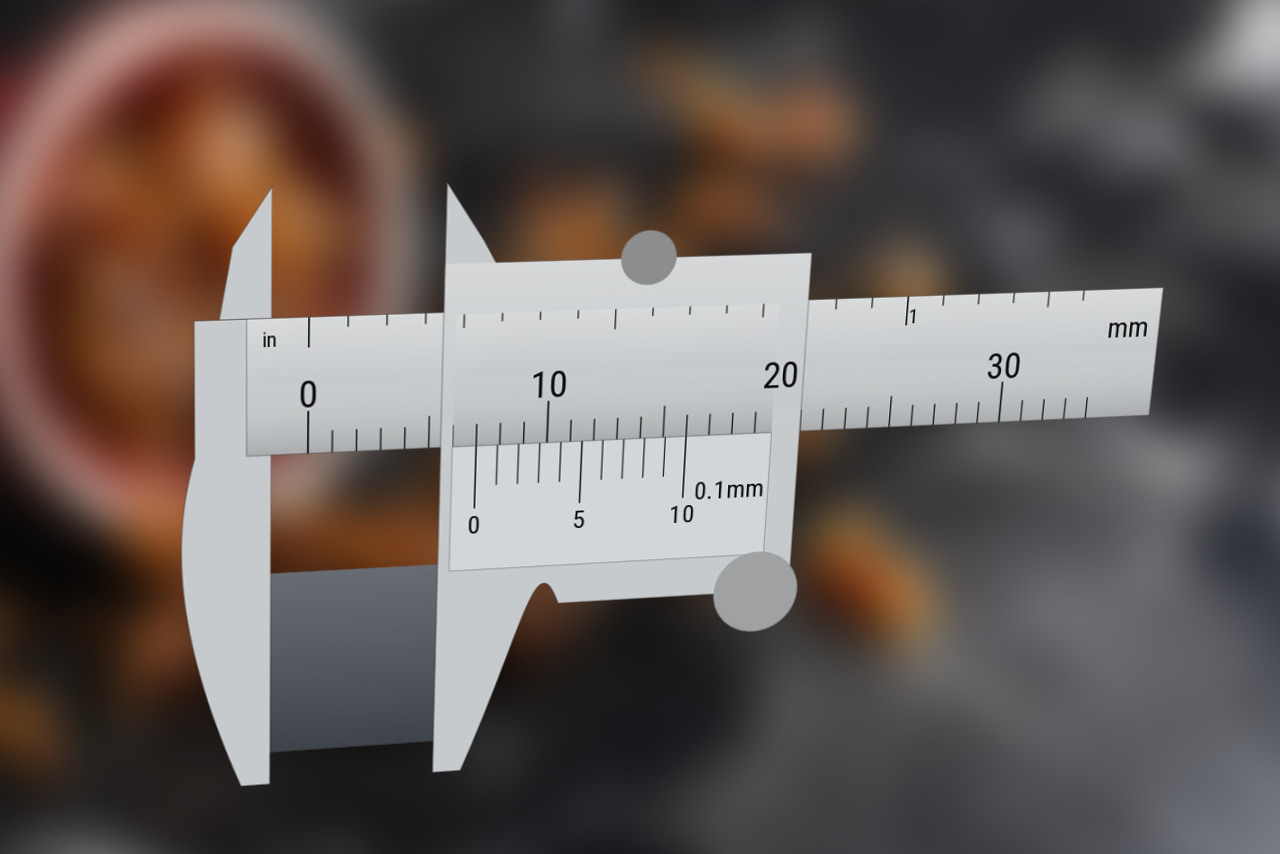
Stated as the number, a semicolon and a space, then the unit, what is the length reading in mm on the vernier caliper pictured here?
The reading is 7.0; mm
